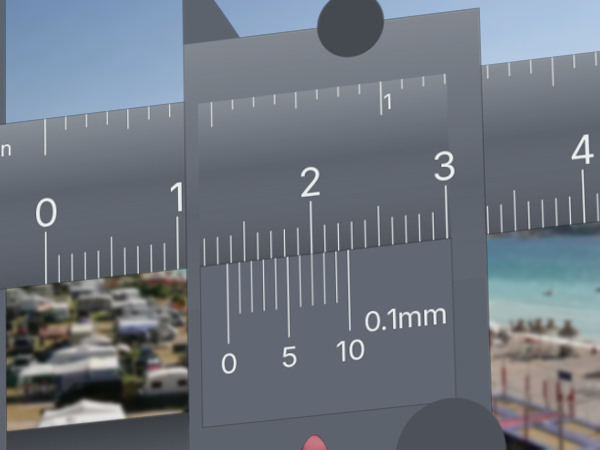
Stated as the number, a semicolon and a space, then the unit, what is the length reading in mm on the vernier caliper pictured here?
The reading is 13.7; mm
